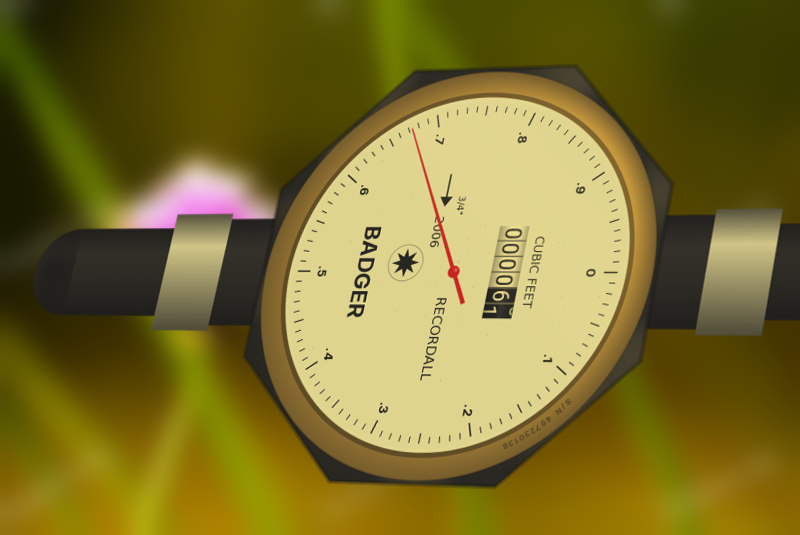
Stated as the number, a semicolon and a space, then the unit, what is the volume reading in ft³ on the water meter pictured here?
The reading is 60.67; ft³
